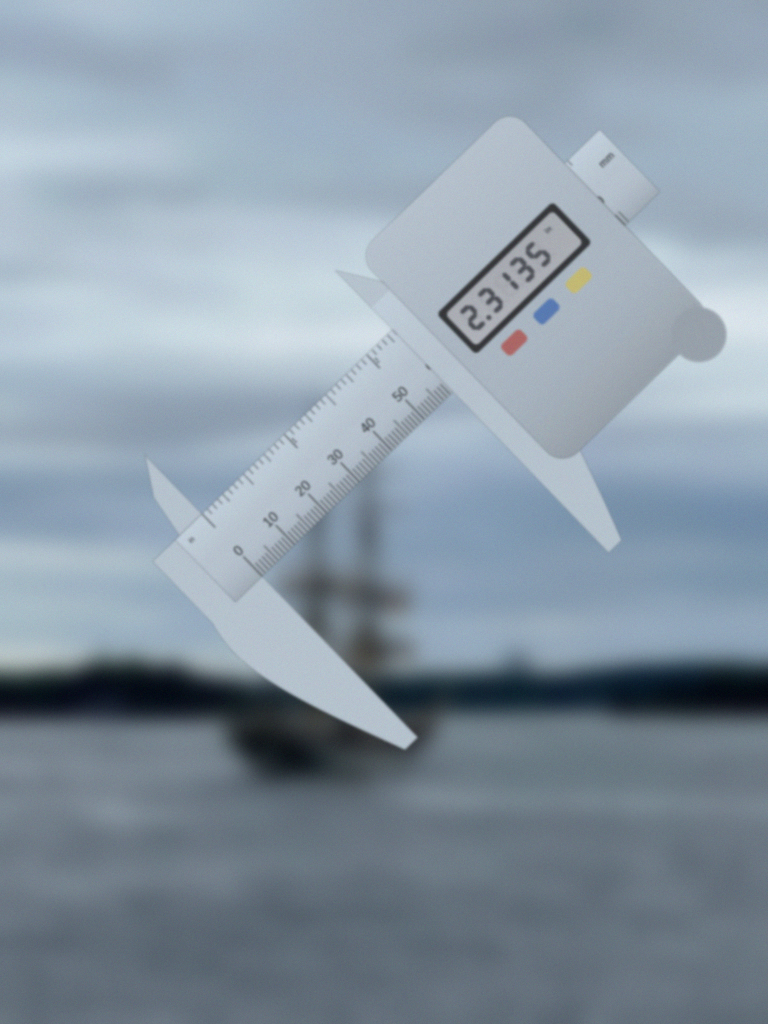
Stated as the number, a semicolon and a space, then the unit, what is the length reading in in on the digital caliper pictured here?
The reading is 2.3135; in
